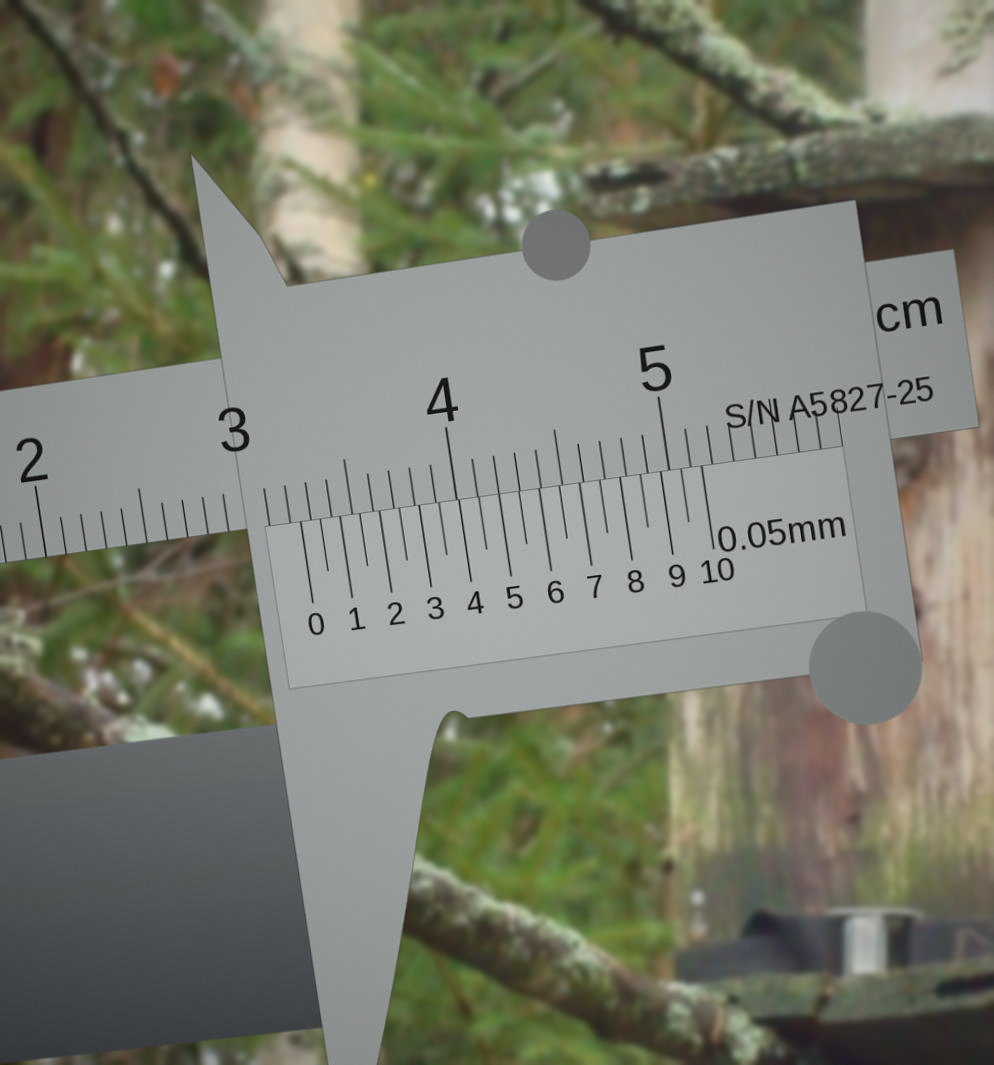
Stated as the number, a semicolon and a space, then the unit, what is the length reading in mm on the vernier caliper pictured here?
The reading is 32.5; mm
